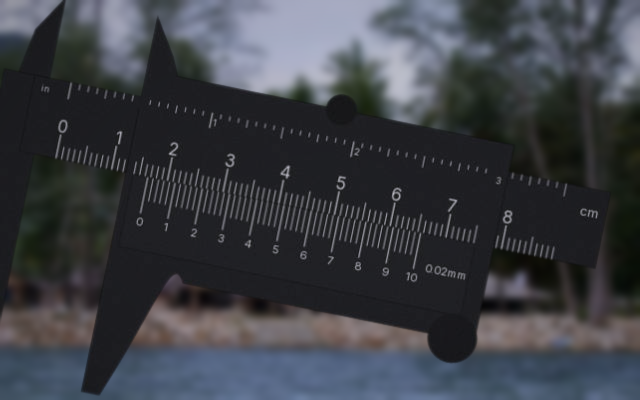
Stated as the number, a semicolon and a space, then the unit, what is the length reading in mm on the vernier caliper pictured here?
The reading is 16.5; mm
